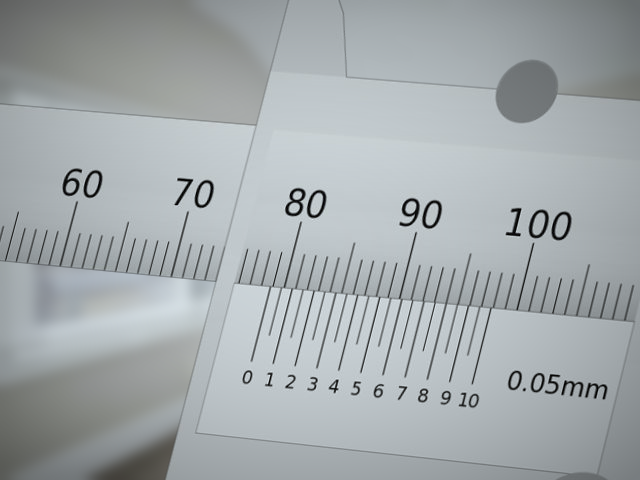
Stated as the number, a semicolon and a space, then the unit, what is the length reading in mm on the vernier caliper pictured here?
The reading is 78.8; mm
